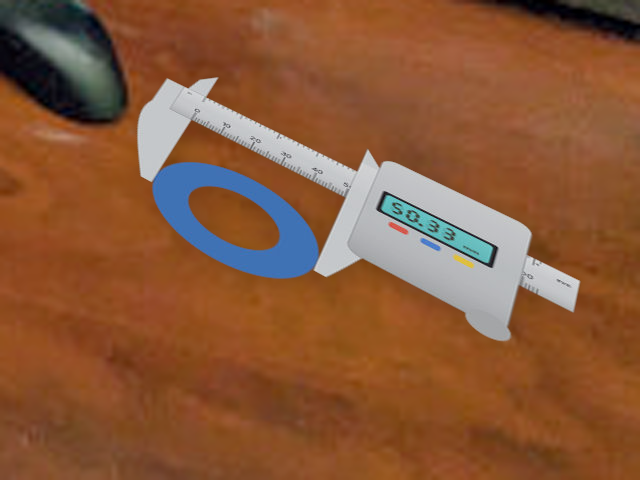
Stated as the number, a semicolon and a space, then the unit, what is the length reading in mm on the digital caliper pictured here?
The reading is 50.33; mm
